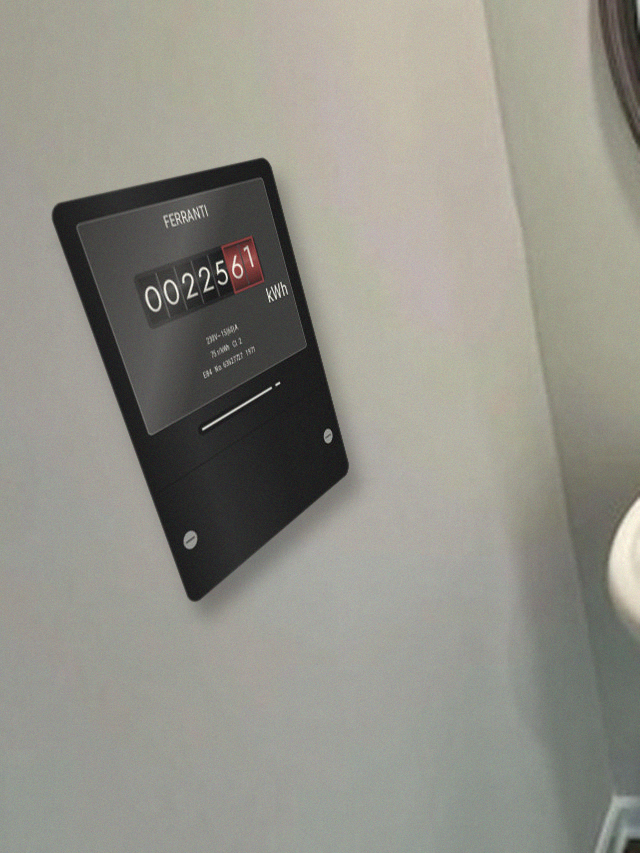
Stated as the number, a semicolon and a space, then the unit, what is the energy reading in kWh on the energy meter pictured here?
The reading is 225.61; kWh
